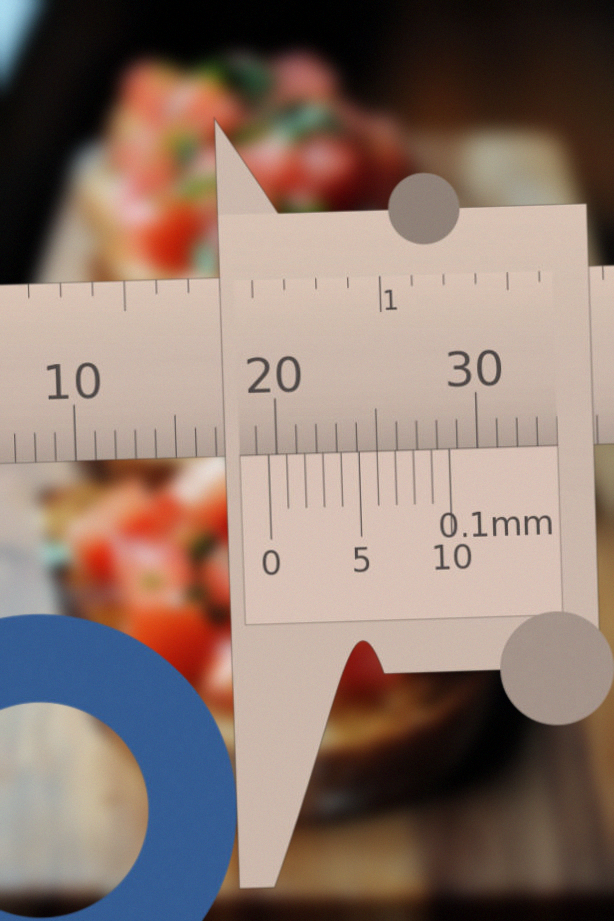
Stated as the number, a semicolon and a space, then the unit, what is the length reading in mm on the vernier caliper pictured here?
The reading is 19.6; mm
